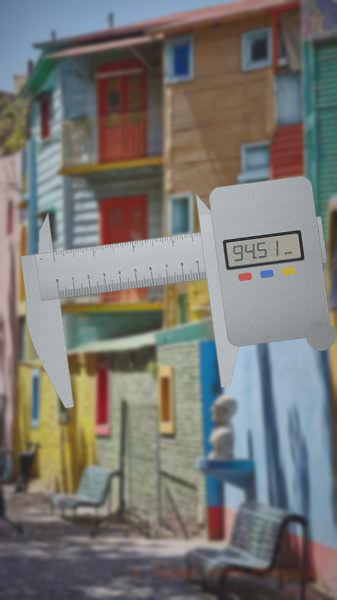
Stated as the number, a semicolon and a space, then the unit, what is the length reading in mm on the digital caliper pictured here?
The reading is 94.51; mm
